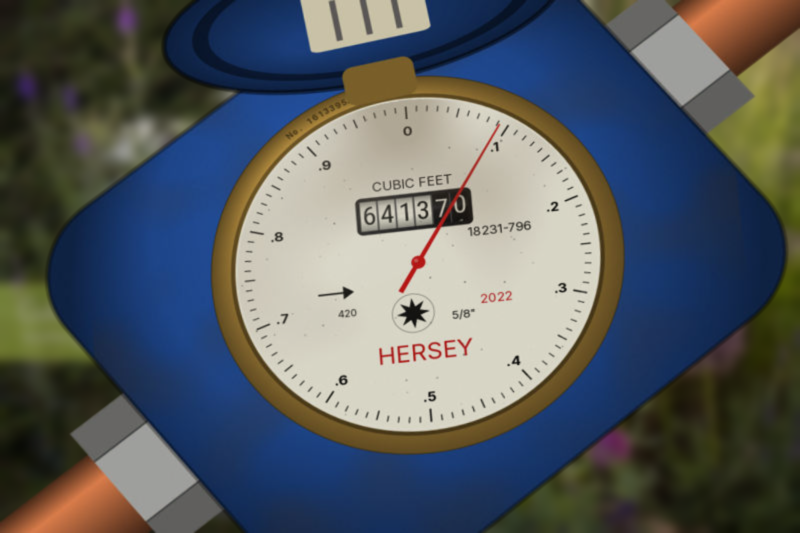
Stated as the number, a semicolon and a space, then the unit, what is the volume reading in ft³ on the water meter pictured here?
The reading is 641370.09; ft³
